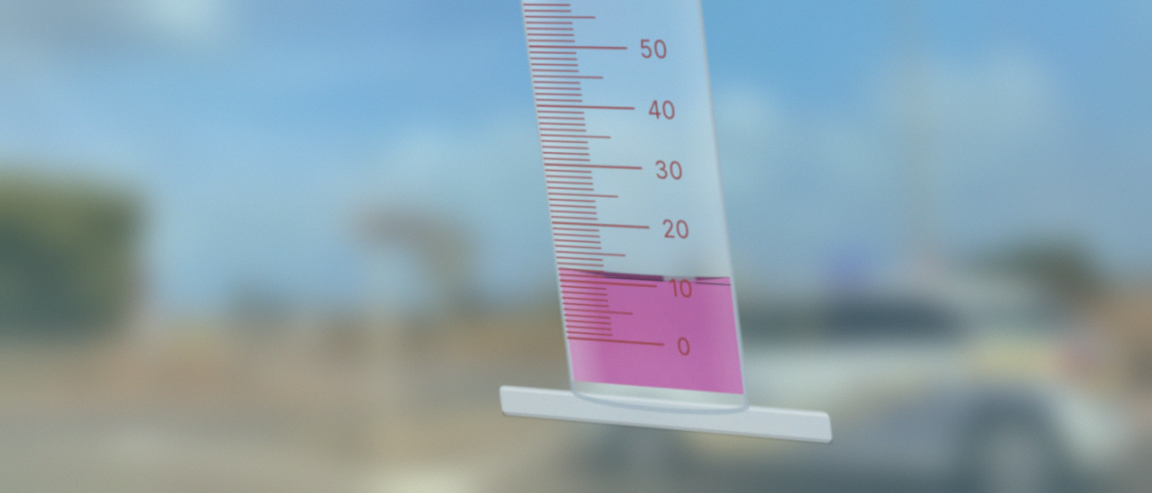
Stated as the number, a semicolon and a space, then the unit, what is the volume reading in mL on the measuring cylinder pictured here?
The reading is 11; mL
